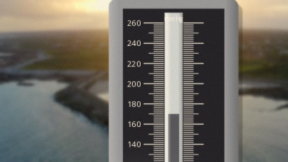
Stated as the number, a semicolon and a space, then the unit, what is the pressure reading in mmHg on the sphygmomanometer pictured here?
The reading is 170; mmHg
